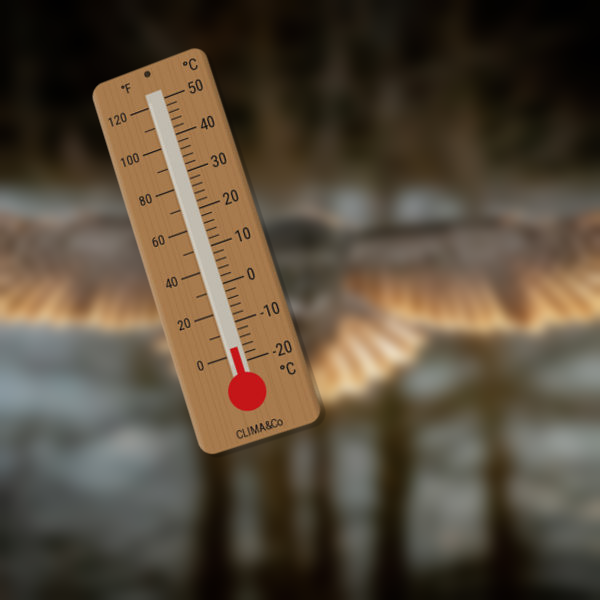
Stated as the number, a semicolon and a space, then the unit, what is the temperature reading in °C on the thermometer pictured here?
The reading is -16; °C
